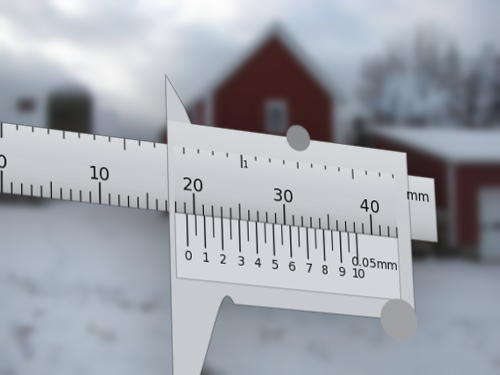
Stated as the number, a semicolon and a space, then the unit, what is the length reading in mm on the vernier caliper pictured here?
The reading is 19.2; mm
